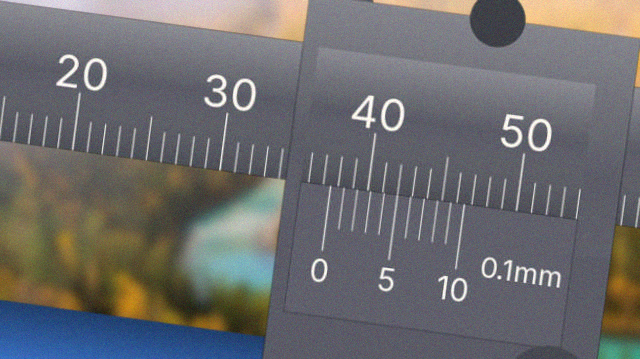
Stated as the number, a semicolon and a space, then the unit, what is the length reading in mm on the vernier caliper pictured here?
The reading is 37.5; mm
